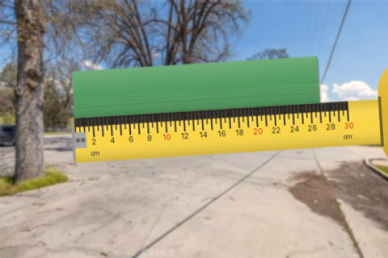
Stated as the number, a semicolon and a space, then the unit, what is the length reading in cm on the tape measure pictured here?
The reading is 27; cm
